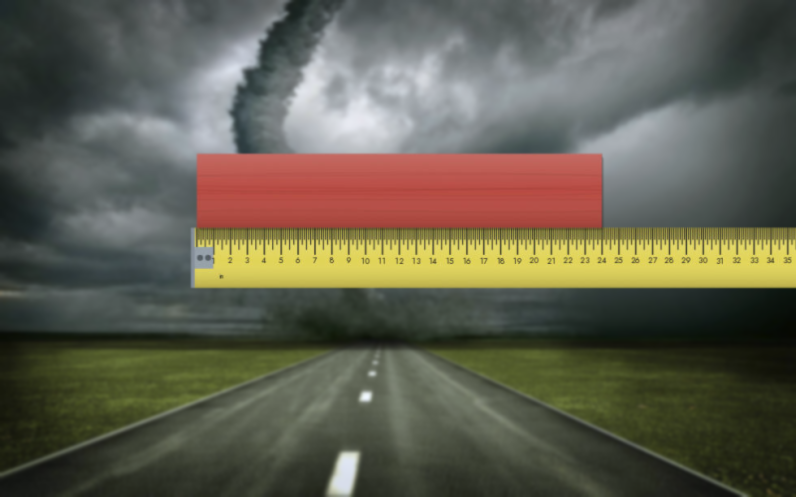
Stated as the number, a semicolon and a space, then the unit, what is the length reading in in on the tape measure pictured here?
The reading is 24; in
